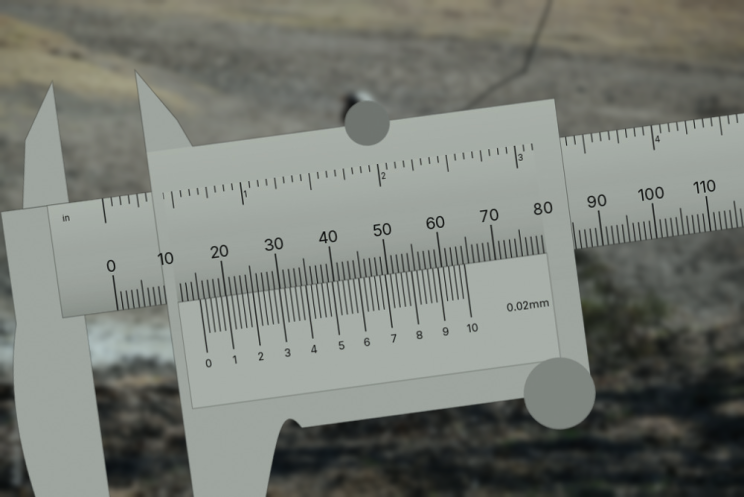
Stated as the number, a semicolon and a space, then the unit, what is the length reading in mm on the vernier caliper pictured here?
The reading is 15.2; mm
